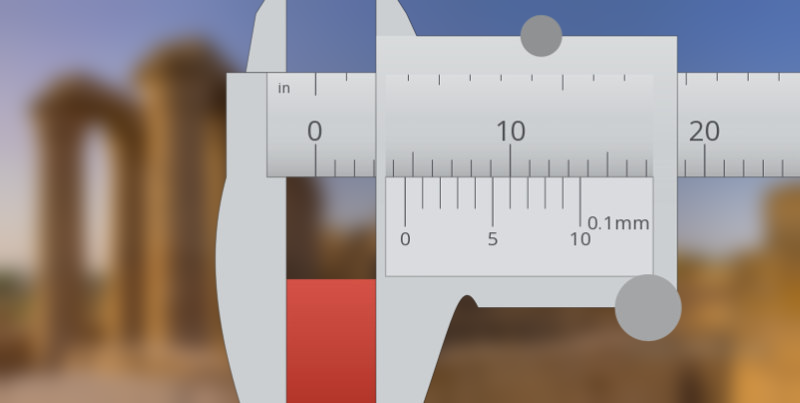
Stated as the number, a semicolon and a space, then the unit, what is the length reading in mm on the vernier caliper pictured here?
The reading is 4.6; mm
